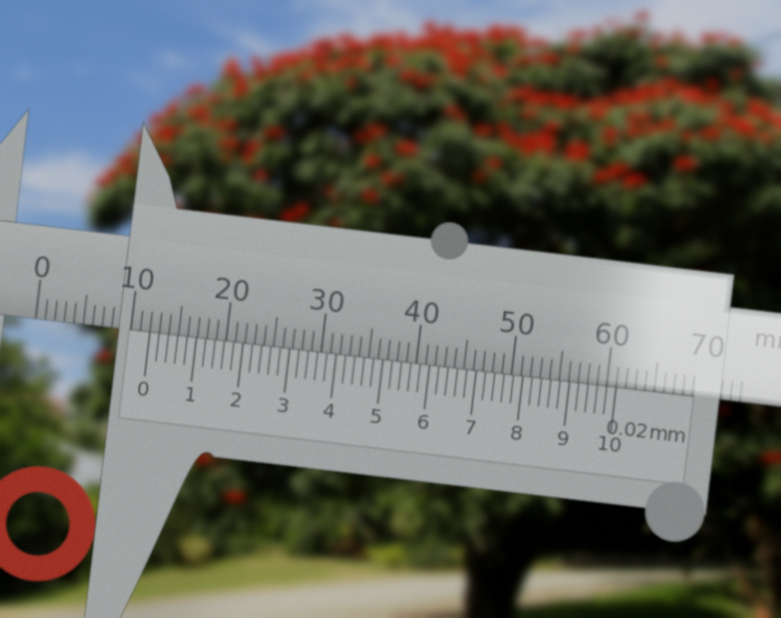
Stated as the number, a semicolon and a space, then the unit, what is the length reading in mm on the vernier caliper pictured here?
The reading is 12.0; mm
